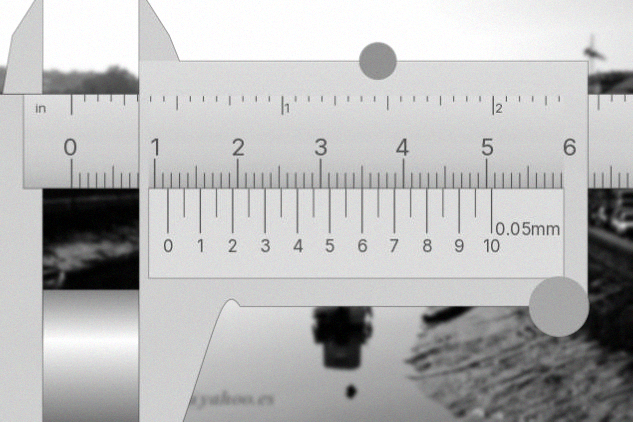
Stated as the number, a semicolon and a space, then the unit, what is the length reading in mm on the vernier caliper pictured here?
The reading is 11.6; mm
